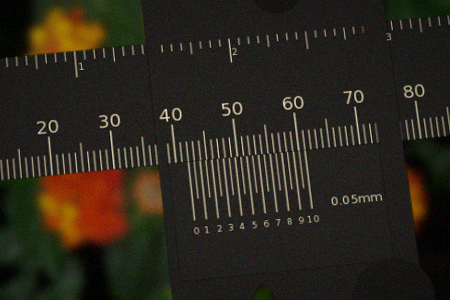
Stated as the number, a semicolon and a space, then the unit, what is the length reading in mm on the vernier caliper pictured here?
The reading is 42.0; mm
